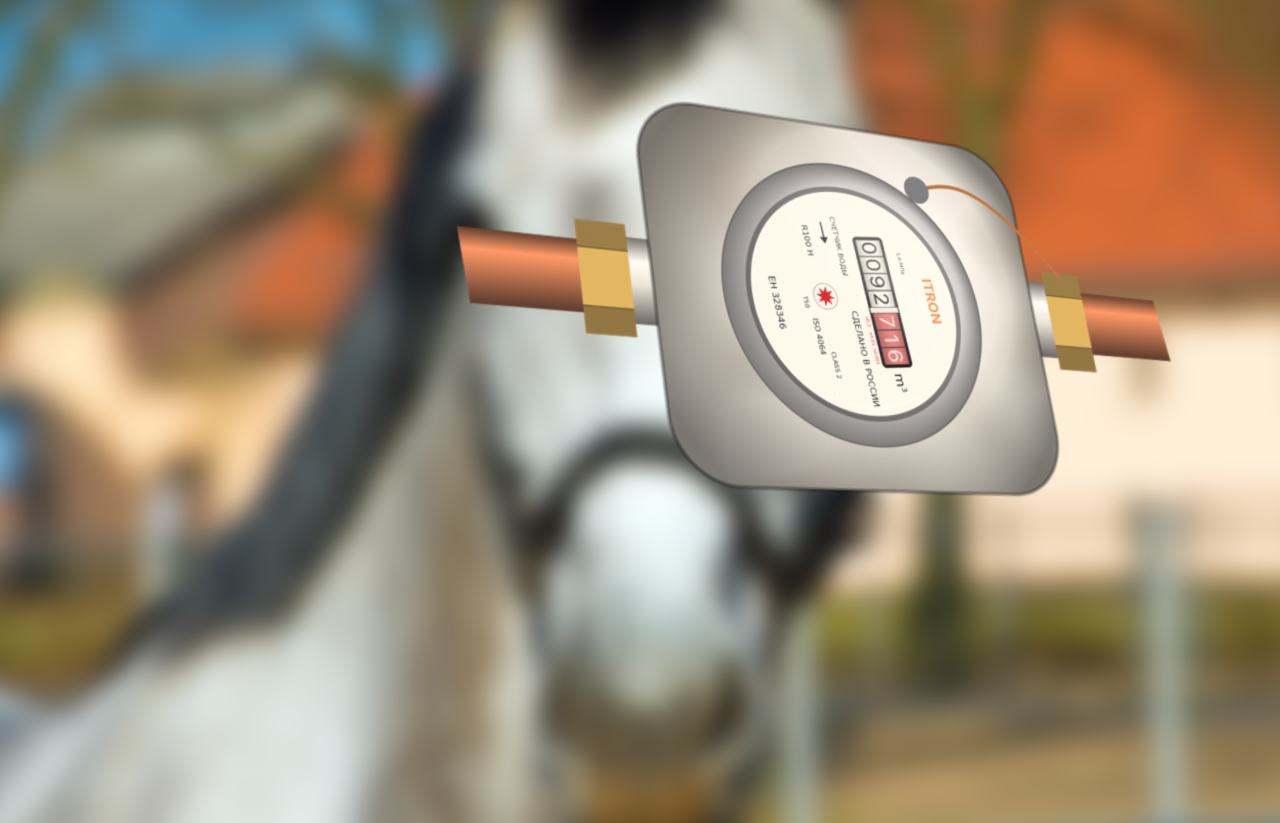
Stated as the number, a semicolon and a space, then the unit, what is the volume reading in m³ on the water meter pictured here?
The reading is 92.716; m³
